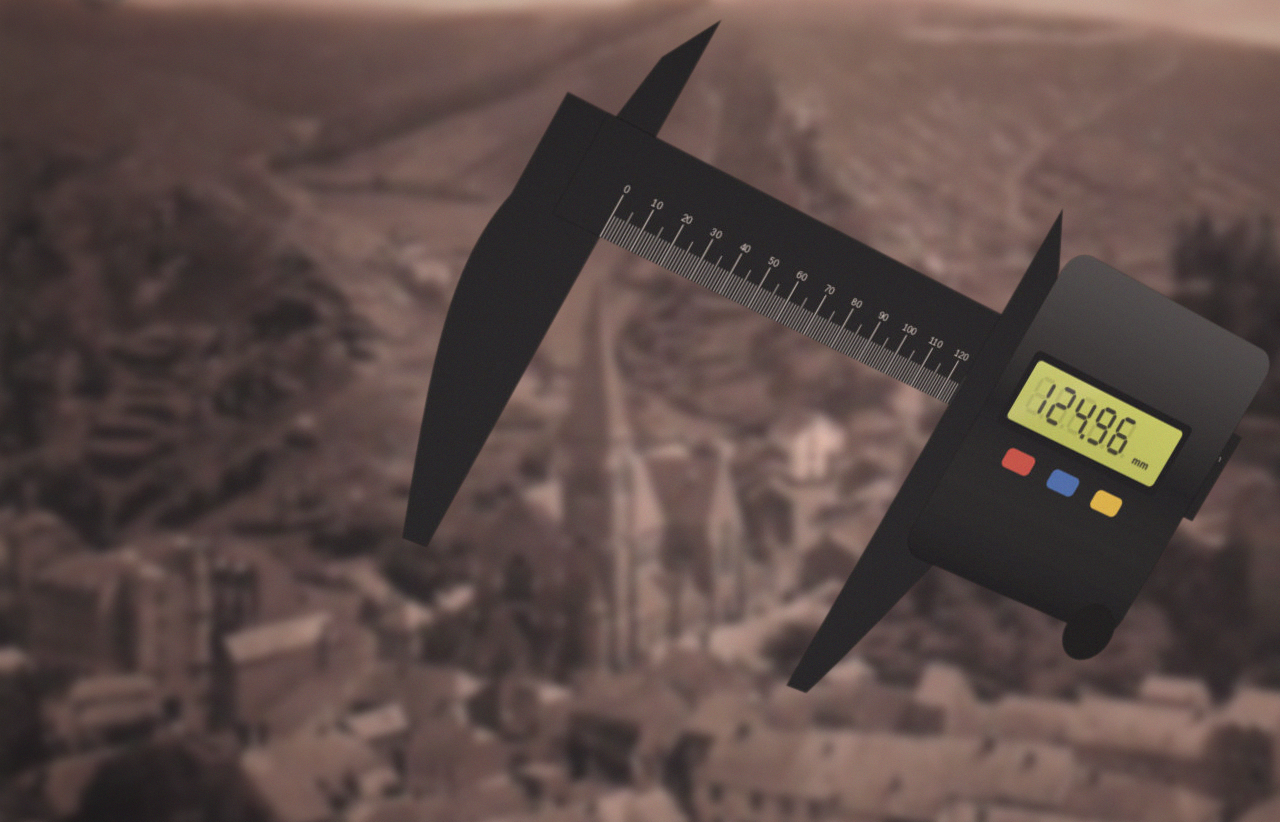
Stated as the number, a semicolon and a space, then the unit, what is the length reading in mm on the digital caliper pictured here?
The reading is 124.96; mm
